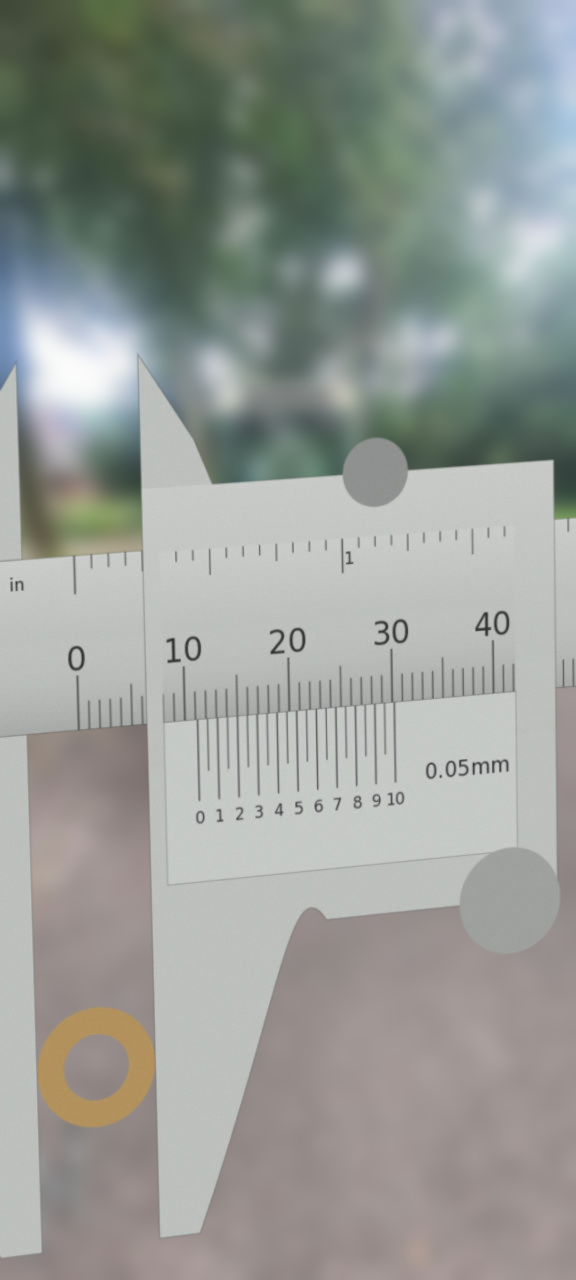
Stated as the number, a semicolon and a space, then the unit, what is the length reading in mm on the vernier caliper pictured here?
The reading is 11.2; mm
